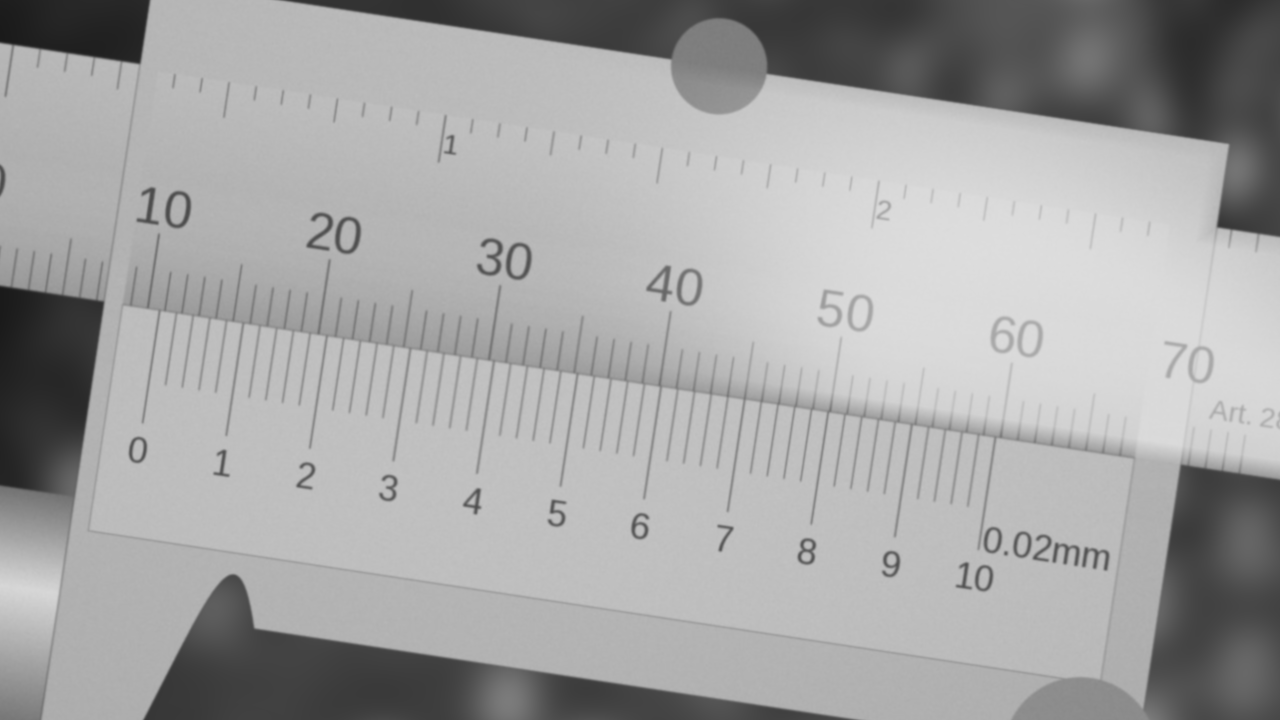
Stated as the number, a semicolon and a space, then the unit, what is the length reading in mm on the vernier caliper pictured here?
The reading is 10.7; mm
